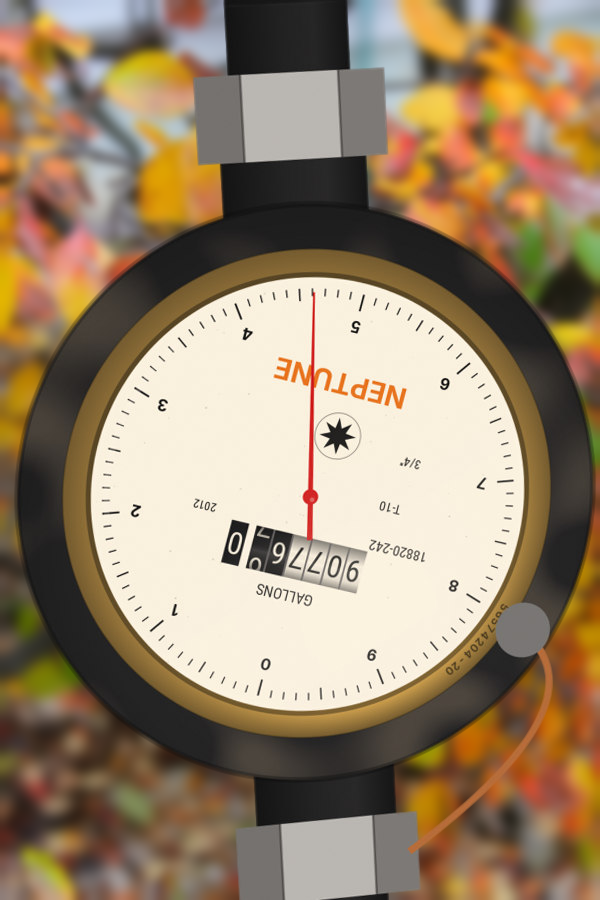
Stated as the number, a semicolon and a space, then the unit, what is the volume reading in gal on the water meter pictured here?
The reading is 9077664.6; gal
